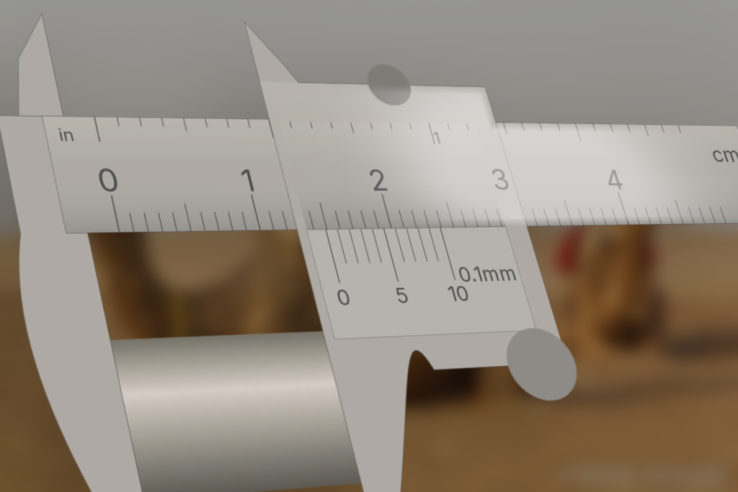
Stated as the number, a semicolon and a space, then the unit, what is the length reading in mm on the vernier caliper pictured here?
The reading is 14.9; mm
